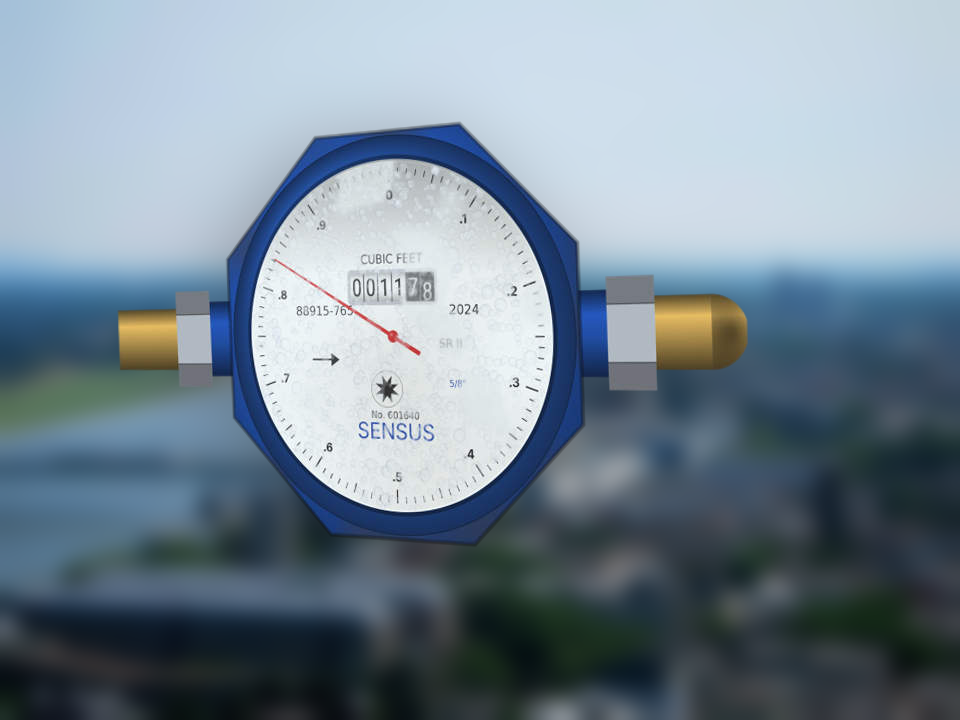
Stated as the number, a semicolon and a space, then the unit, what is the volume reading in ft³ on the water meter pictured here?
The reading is 1177.83; ft³
